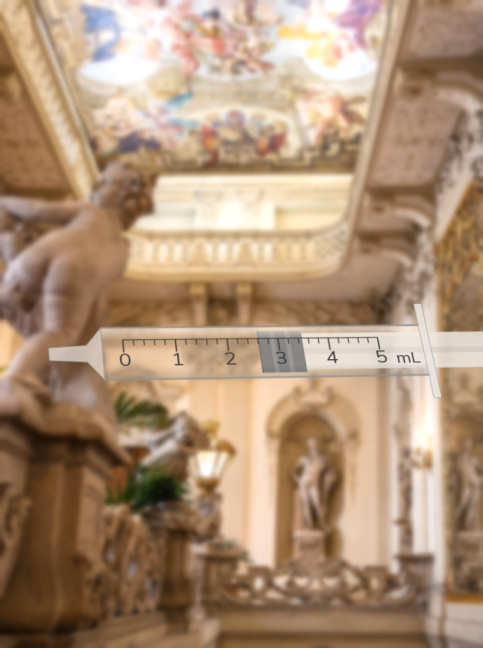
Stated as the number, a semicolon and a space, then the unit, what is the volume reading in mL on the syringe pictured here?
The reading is 2.6; mL
